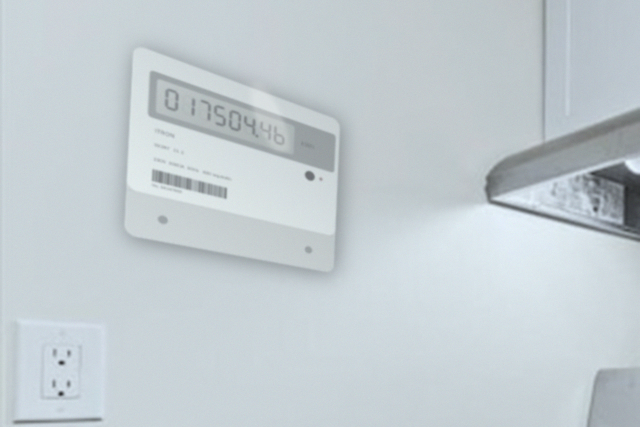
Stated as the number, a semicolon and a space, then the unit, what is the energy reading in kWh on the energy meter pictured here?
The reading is 17504.46; kWh
